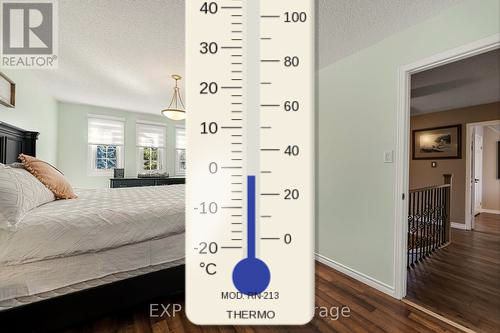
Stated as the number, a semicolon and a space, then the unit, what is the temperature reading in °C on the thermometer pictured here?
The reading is -2; °C
